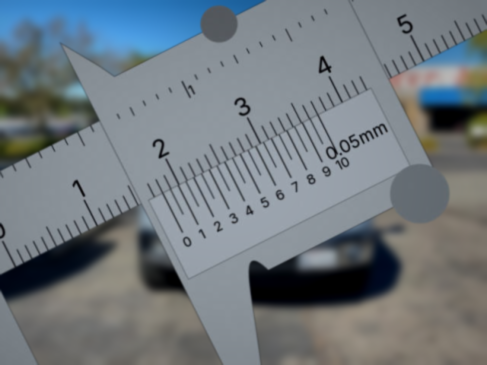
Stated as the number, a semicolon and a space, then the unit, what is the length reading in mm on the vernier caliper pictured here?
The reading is 18.0; mm
